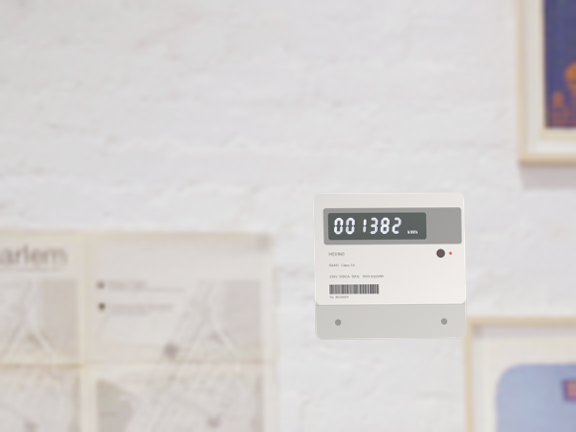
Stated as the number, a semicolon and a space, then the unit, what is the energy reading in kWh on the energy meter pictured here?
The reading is 1382; kWh
